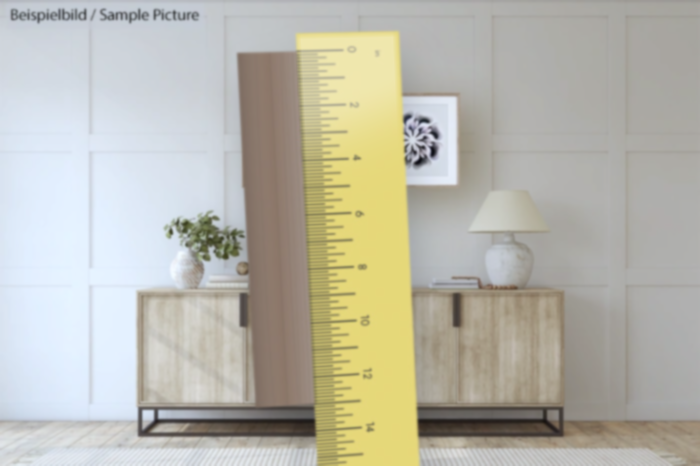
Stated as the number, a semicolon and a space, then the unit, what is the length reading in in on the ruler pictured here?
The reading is 13; in
